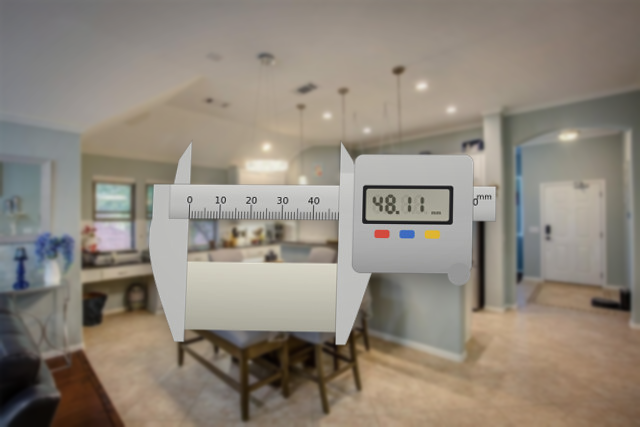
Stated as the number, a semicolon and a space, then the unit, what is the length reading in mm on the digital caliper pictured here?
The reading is 48.11; mm
